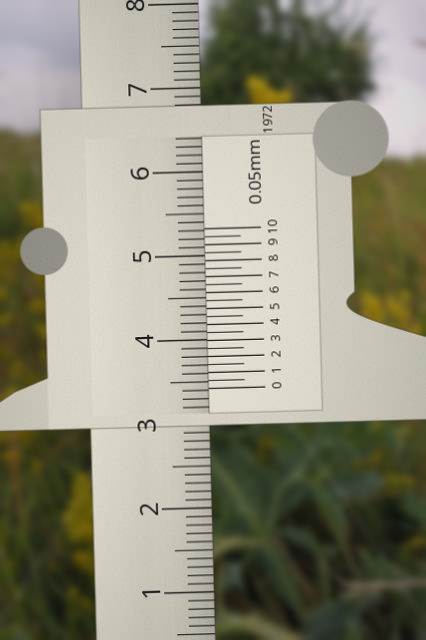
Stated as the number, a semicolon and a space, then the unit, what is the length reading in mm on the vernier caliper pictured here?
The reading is 34.2; mm
